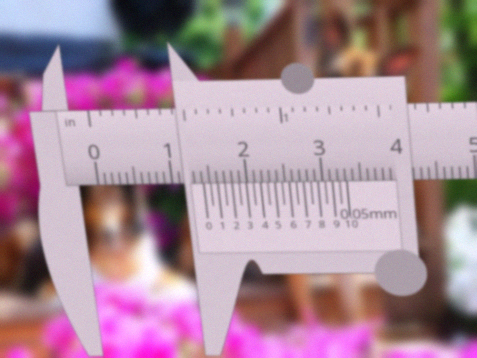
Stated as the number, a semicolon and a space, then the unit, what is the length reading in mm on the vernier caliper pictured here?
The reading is 14.2; mm
